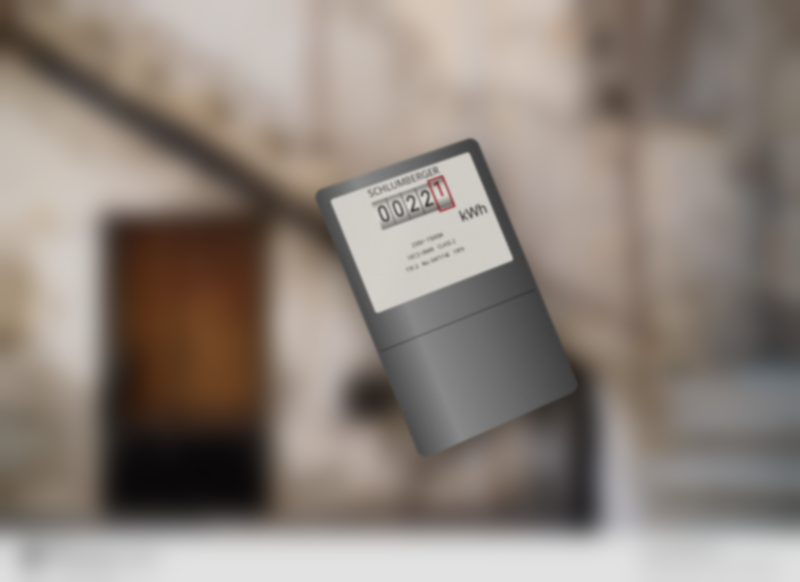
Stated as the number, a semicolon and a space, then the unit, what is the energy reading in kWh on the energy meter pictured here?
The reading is 22.1; kWh
